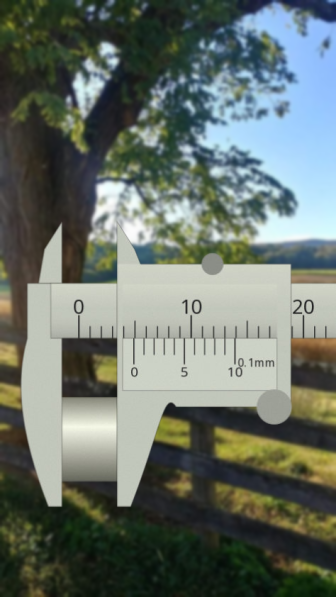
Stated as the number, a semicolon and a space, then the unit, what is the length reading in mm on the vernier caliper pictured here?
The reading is 4.9; mm
